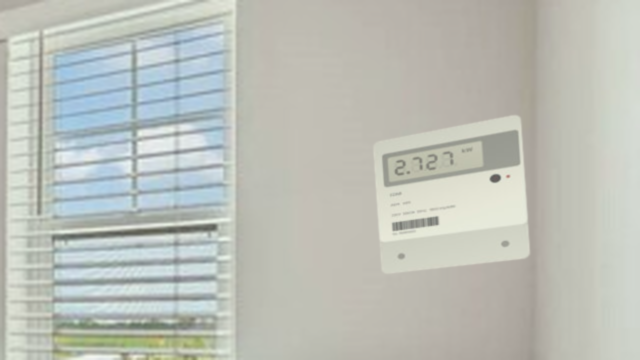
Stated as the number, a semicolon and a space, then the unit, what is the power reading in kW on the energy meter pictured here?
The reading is 2.727; kW
